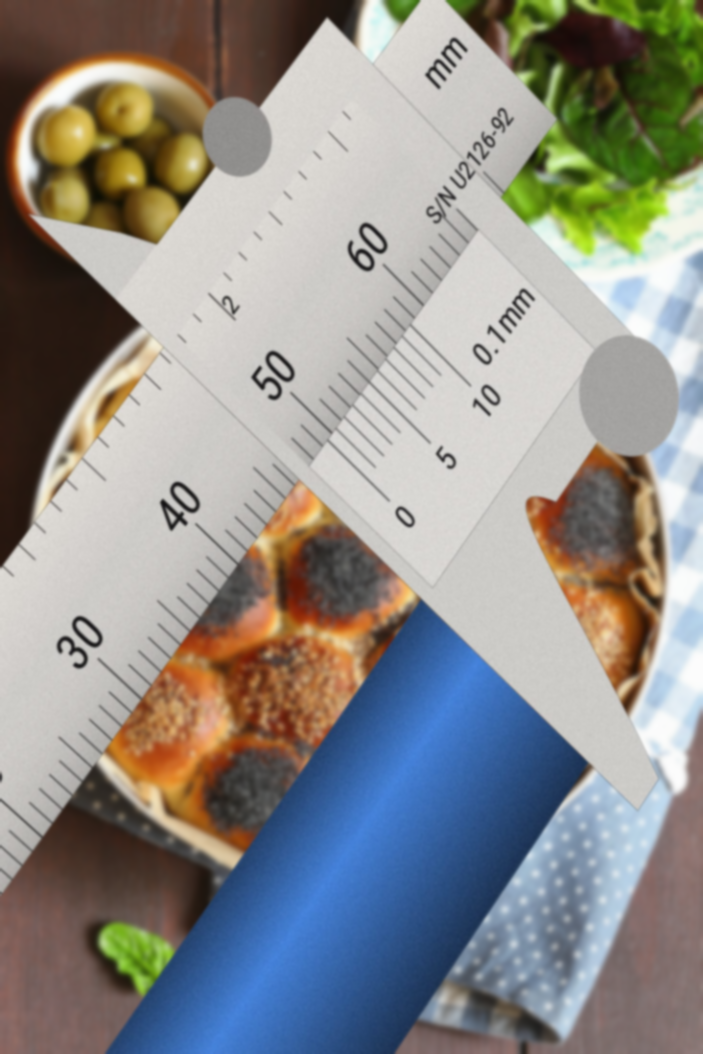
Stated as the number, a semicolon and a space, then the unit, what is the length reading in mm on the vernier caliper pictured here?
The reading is 49.5; mm
